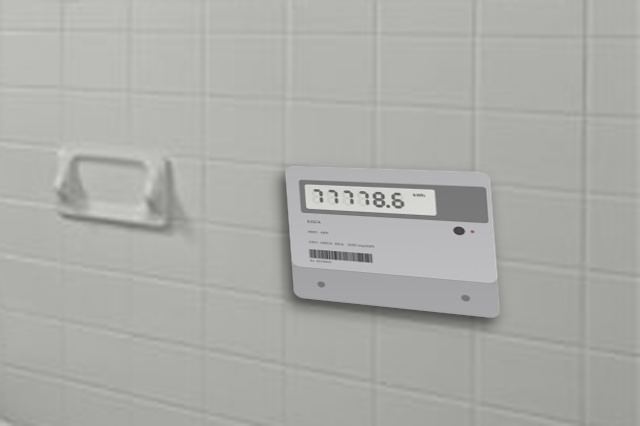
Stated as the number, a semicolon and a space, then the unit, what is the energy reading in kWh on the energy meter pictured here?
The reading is 77778.6; kWh
